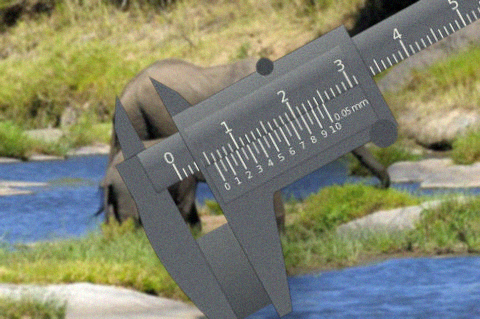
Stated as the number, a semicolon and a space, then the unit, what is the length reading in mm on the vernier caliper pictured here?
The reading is 5.8; mm
